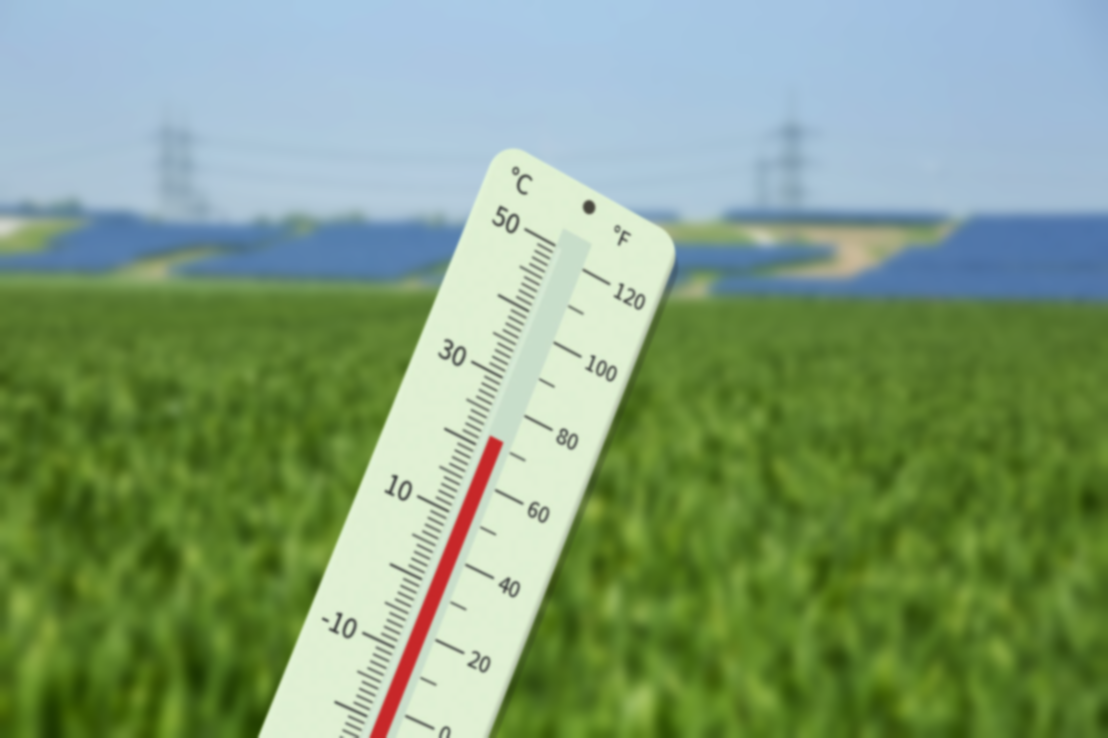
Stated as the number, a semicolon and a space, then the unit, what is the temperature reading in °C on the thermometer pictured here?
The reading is 22; °C
